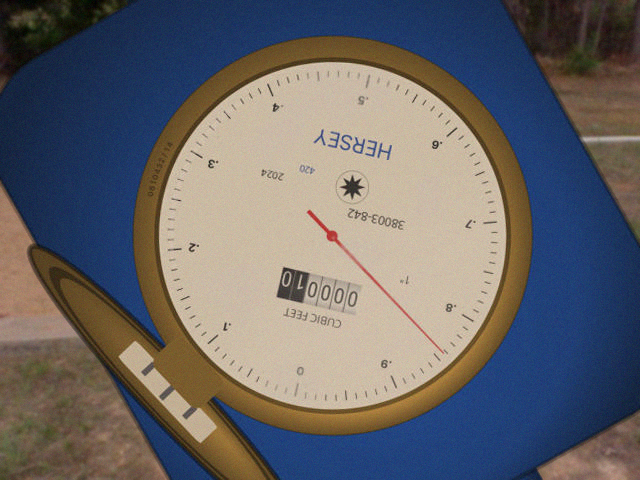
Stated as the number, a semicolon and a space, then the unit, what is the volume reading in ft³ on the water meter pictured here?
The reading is 9.84; ft³
